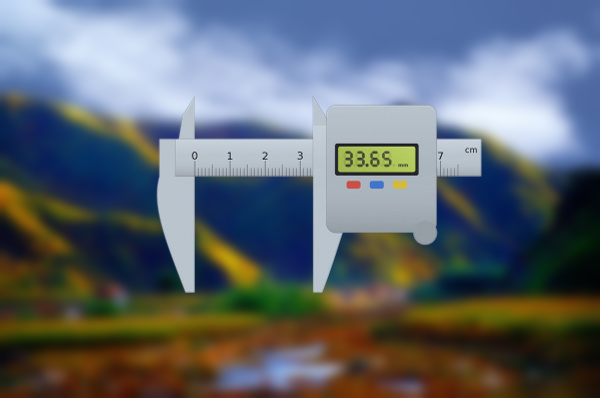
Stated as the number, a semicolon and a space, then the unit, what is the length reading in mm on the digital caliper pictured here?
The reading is 33.65; mm
